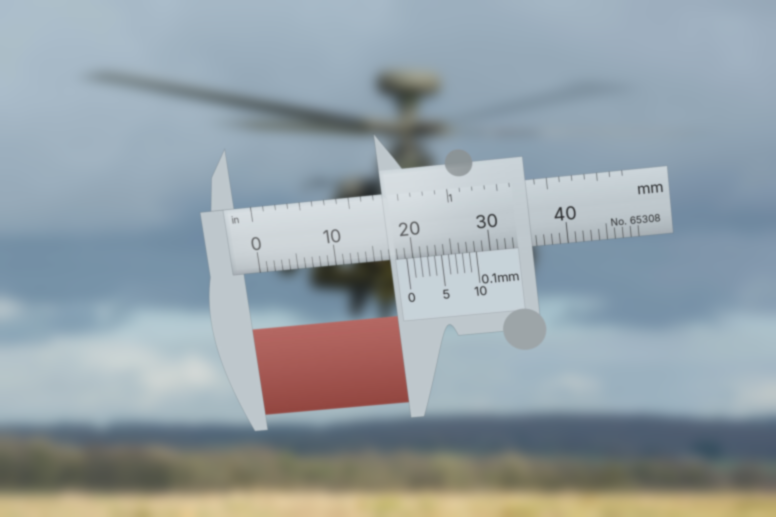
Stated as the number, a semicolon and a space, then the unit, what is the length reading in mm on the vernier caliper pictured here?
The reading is 19.2; mm
